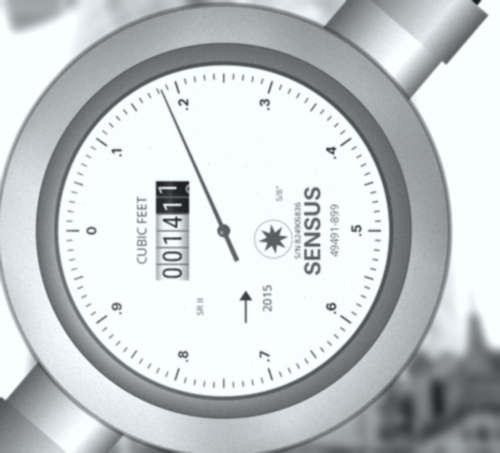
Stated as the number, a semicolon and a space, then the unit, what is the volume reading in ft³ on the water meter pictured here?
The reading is 1411.18; ft³
